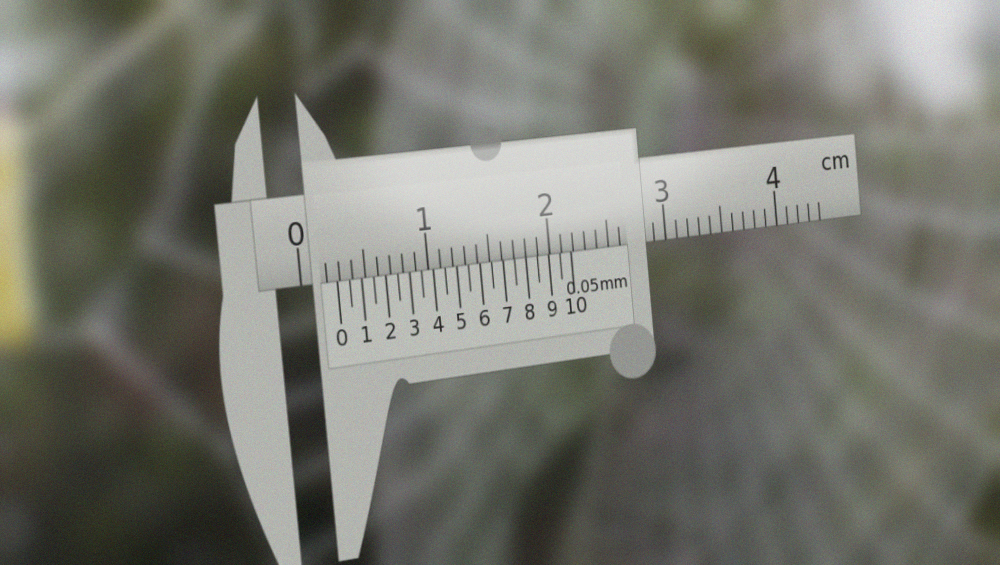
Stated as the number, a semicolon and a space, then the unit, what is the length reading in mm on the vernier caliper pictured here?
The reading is 2.8; mm
